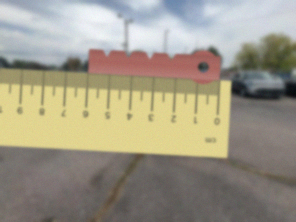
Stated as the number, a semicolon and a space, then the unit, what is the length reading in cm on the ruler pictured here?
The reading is 6; cm
